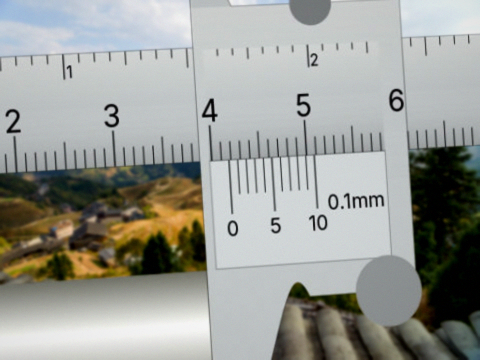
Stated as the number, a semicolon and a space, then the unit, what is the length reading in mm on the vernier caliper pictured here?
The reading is 41.8; mm
